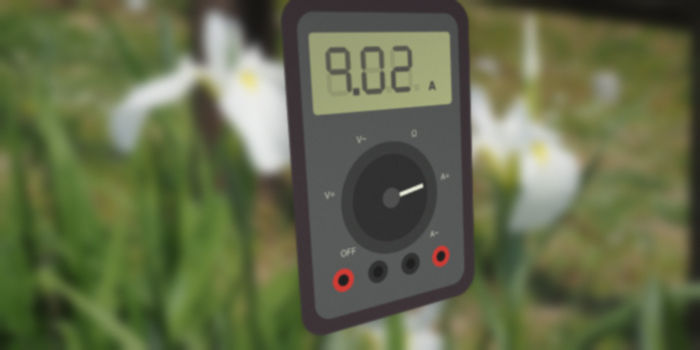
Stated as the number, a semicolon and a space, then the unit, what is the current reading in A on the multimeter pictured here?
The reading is 9.02; A
